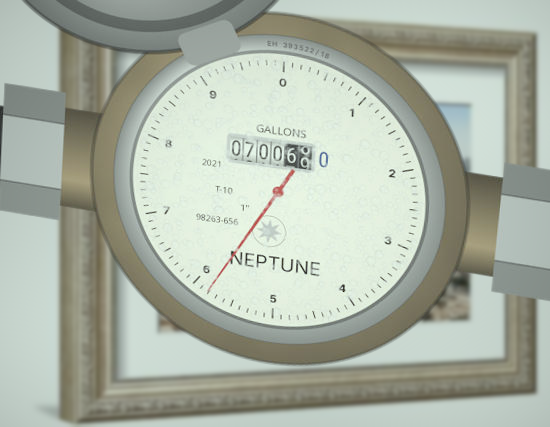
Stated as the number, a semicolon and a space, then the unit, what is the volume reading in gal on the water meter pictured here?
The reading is 700685.8; gal
